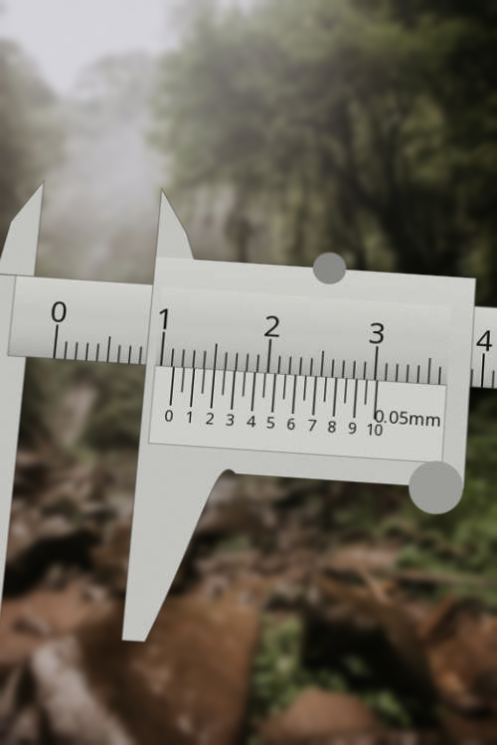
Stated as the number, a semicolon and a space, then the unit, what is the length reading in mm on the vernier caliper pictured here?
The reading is 11.2; mm
